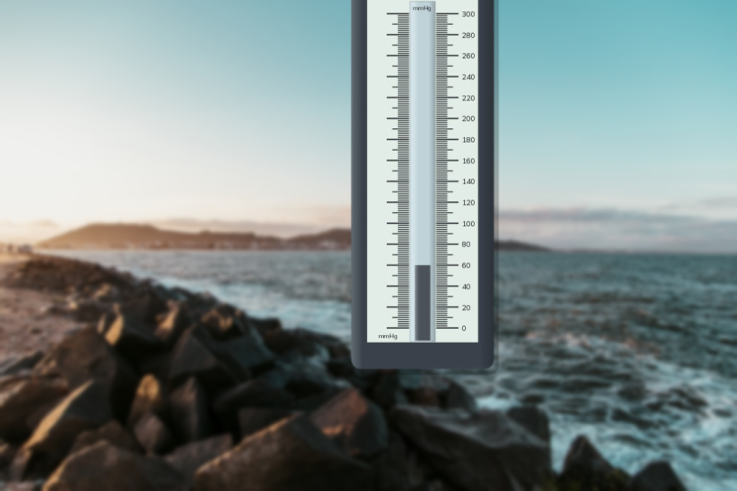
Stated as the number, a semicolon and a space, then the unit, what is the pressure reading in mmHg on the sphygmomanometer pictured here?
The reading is 60; mmHg
